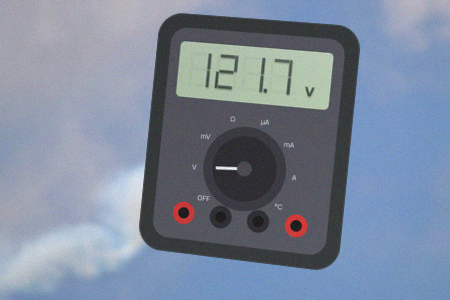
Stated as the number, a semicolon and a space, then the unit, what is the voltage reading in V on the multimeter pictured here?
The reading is 121.7; V
